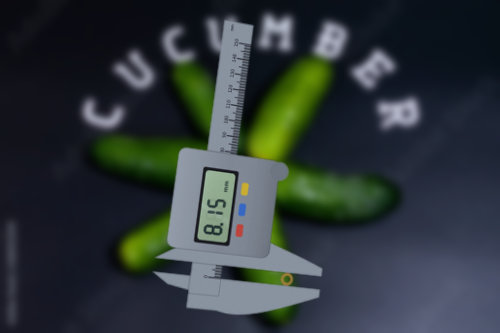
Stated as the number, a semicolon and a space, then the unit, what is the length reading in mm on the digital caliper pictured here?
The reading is 8.15; mm
